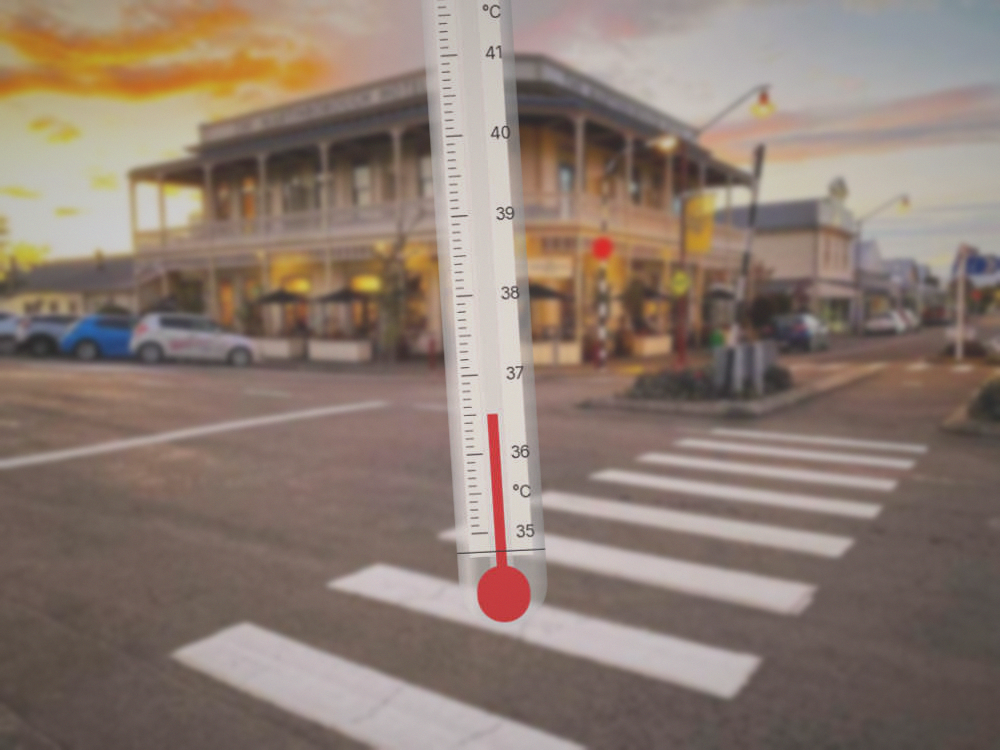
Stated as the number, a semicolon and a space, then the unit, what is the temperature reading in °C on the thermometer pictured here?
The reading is 36.5; °C
